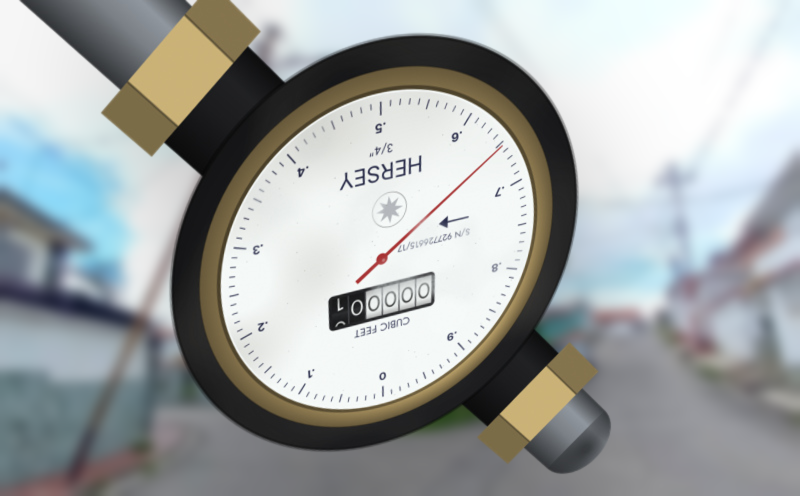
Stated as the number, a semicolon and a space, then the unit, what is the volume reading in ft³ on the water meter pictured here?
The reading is 0.65; ft³
